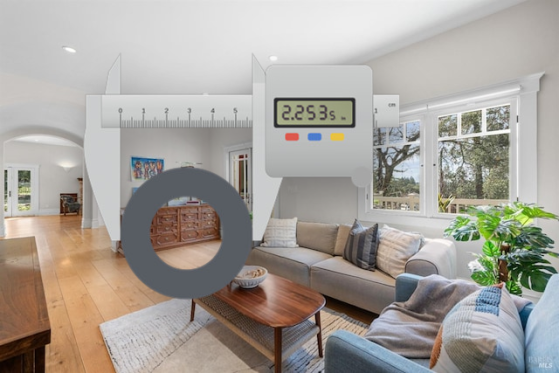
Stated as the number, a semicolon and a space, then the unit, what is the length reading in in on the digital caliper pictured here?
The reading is 2.2535; in
